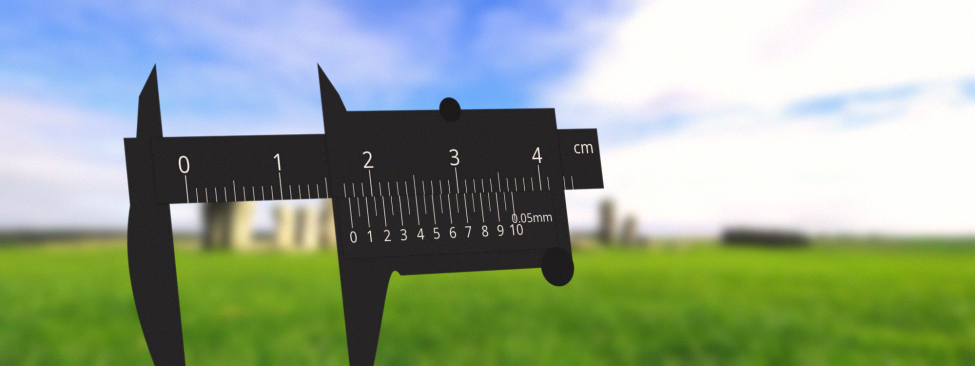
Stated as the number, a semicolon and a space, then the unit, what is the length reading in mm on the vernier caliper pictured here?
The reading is 17.4; mm
